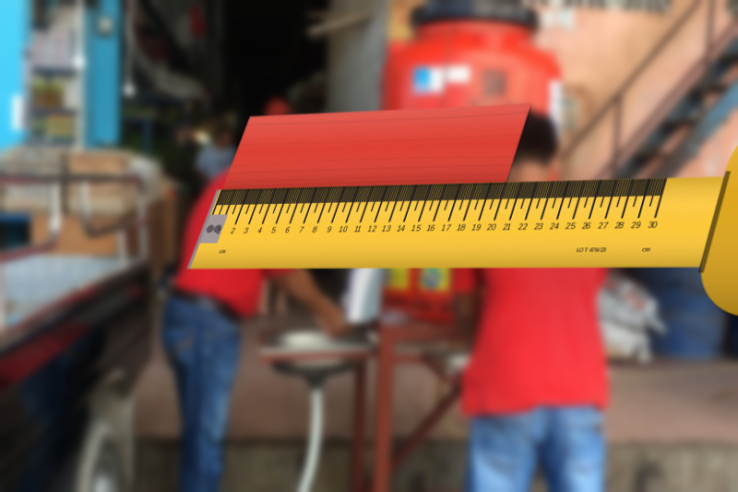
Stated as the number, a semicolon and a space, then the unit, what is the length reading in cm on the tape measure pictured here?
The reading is 20; cm
